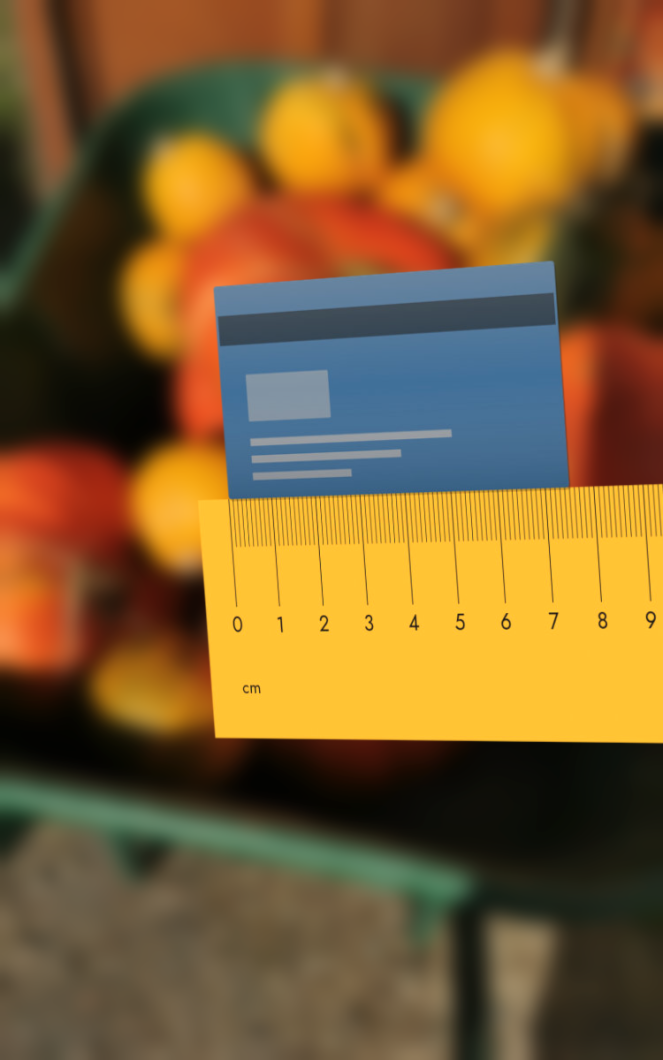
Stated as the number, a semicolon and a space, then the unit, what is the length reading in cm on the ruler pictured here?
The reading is 7.5; cm
